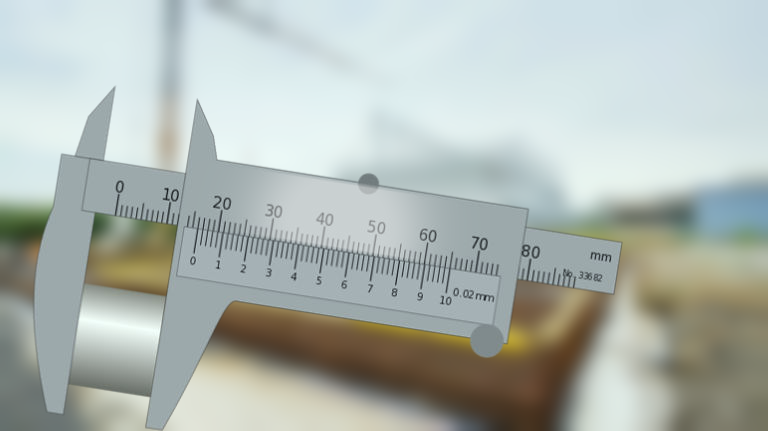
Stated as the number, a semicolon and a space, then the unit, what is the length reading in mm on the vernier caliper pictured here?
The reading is 16.0; mm
